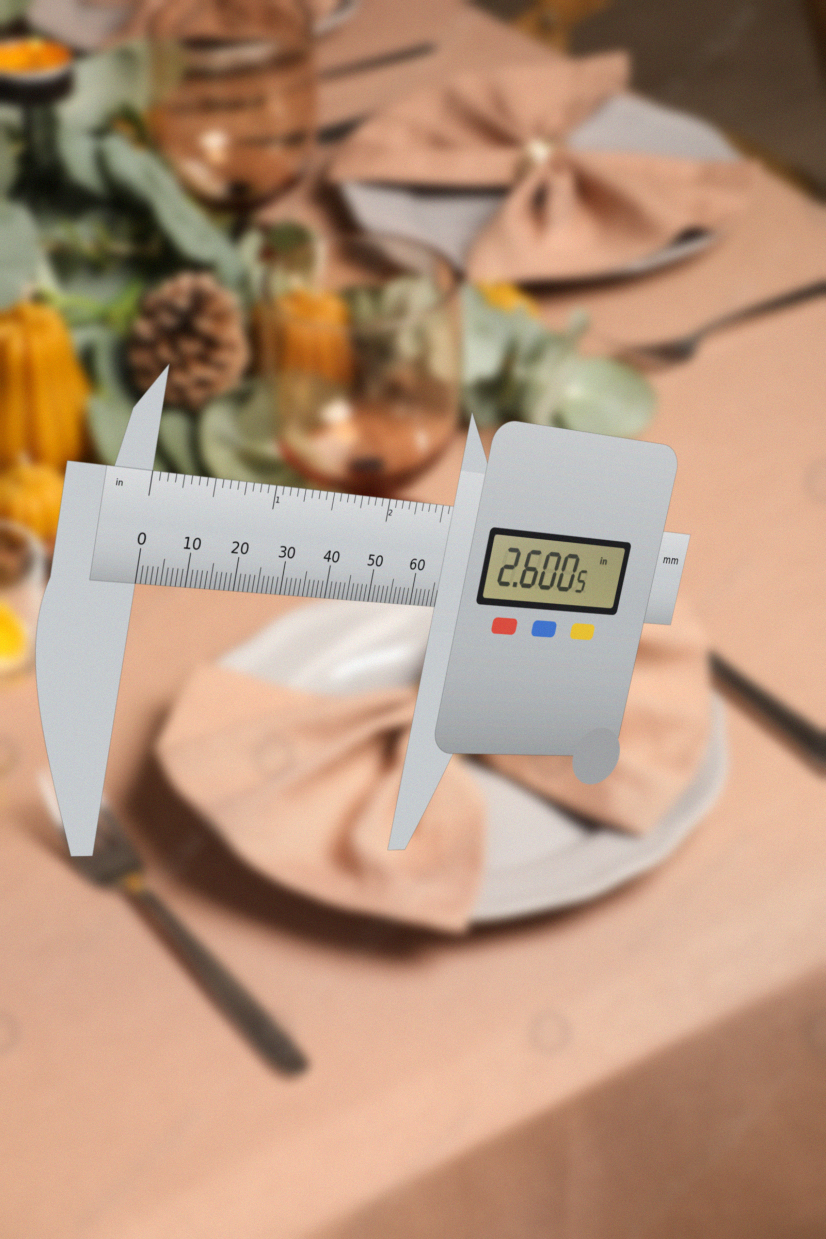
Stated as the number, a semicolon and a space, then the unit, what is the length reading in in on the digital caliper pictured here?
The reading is 2.6005; in
